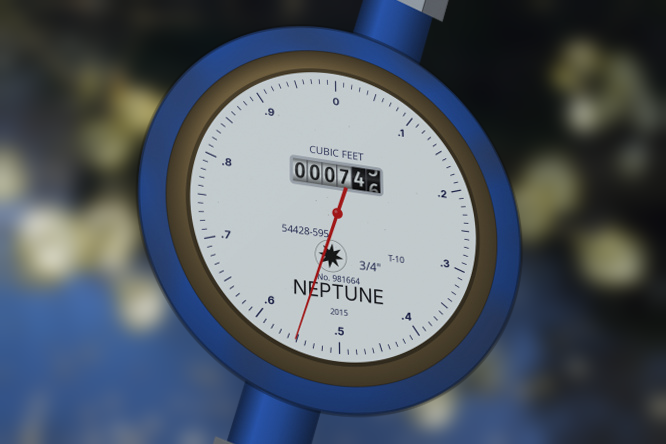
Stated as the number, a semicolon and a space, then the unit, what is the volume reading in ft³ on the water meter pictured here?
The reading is 745.55; ft³
